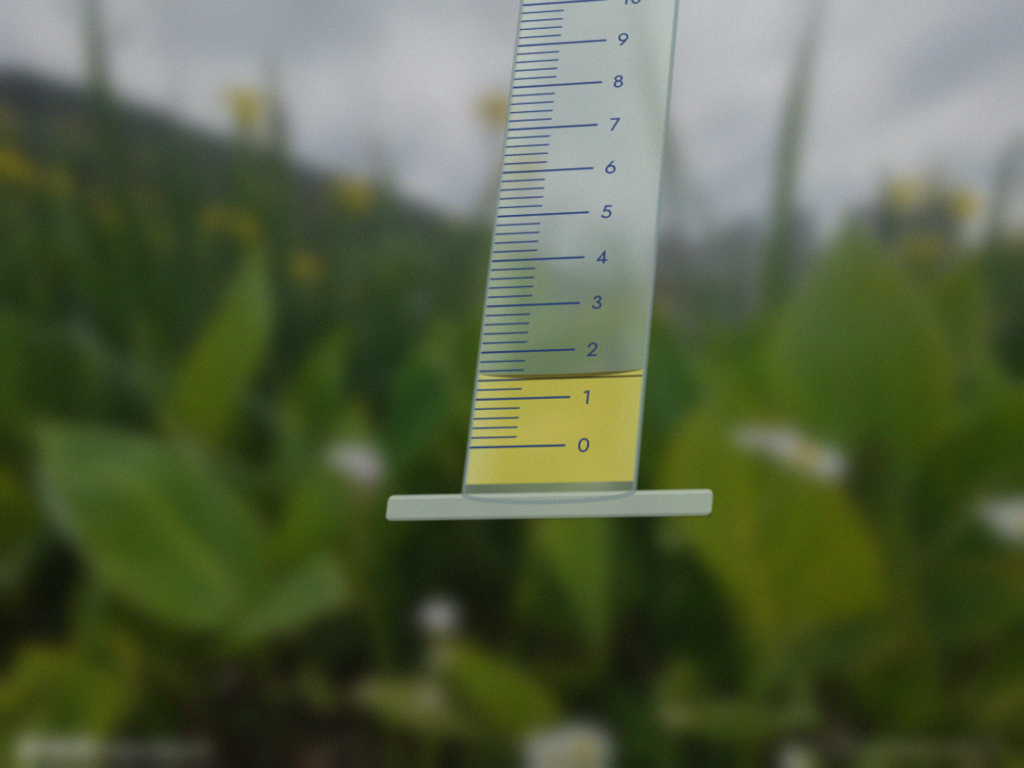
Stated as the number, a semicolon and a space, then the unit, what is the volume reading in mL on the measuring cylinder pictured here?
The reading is 1.4; mL
